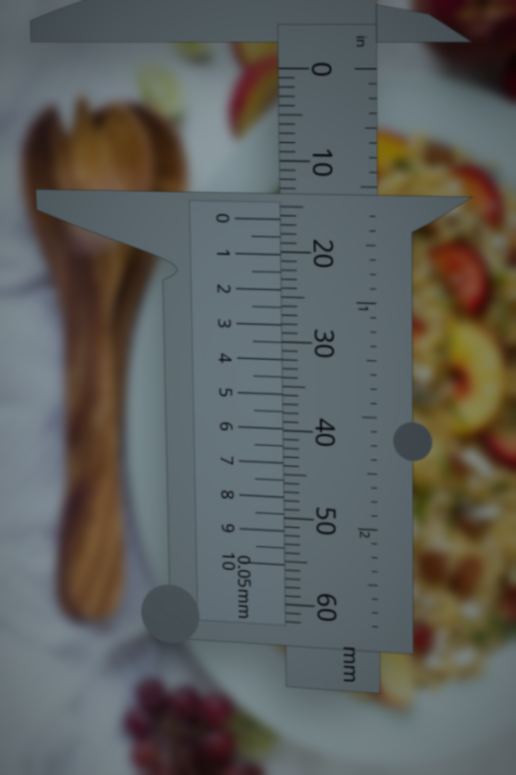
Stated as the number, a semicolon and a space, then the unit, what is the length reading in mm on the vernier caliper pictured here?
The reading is 16.4; mm
